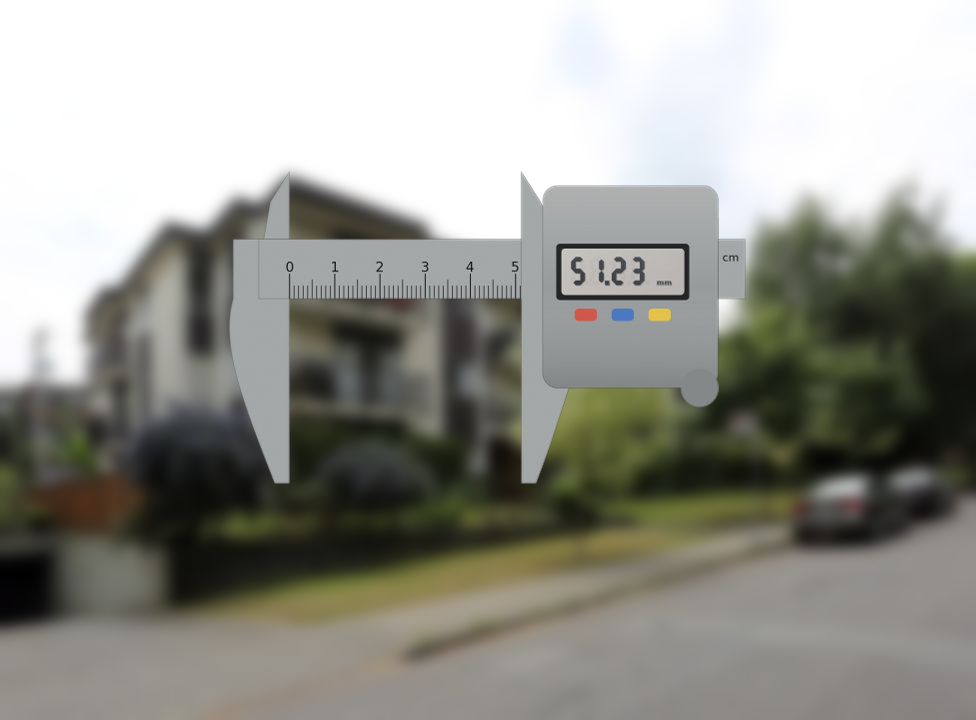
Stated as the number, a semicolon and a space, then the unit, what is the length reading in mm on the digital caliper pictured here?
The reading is 51.23; mm
